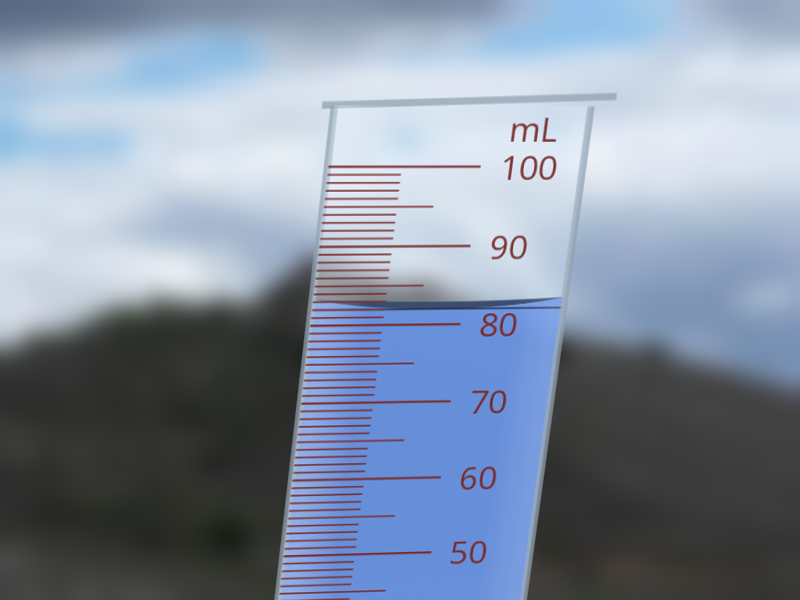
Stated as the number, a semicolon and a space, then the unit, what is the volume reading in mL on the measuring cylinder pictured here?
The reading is 82; mL
